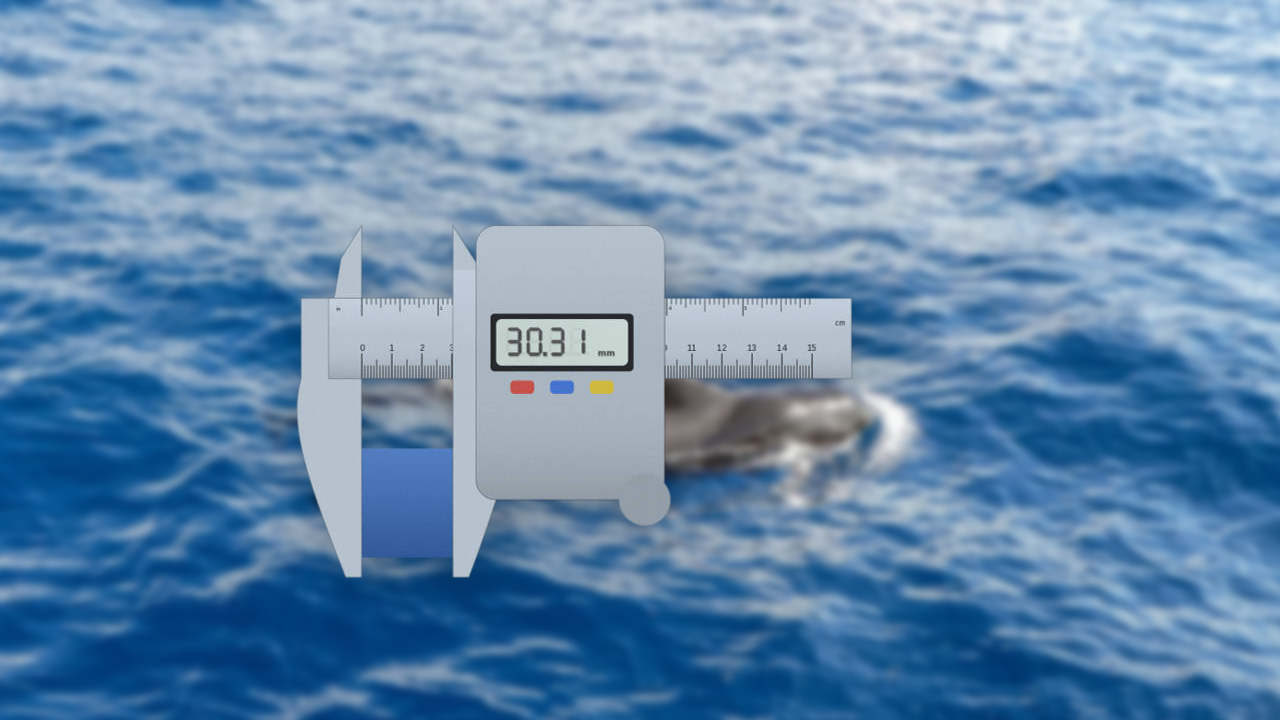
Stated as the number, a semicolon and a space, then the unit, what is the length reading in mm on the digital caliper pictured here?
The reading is 30.31; mm
